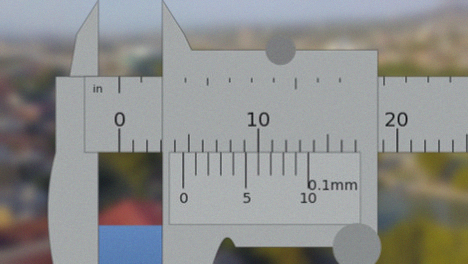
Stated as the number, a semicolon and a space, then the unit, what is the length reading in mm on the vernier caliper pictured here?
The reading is 4.6; mm
